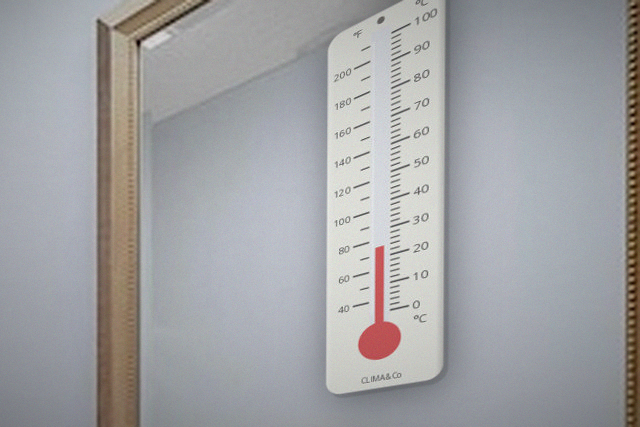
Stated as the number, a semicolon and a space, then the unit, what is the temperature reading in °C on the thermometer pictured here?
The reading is 24; °C
